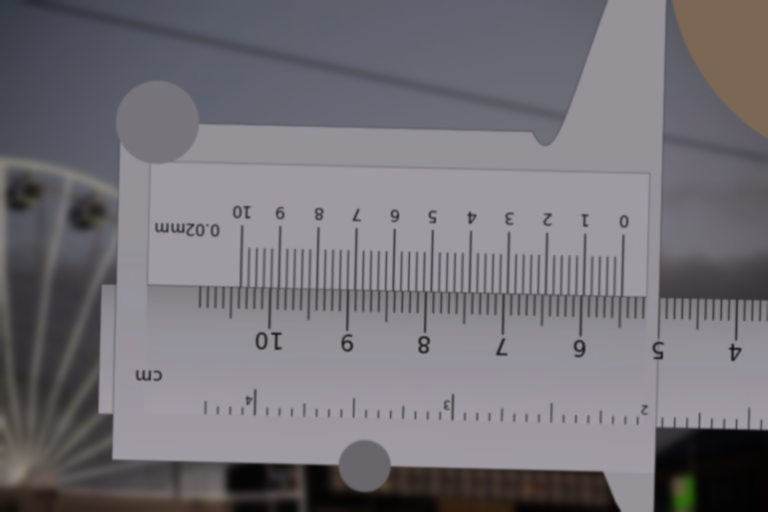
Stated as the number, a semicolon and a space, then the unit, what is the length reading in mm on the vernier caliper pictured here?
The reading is 54.8; mm
